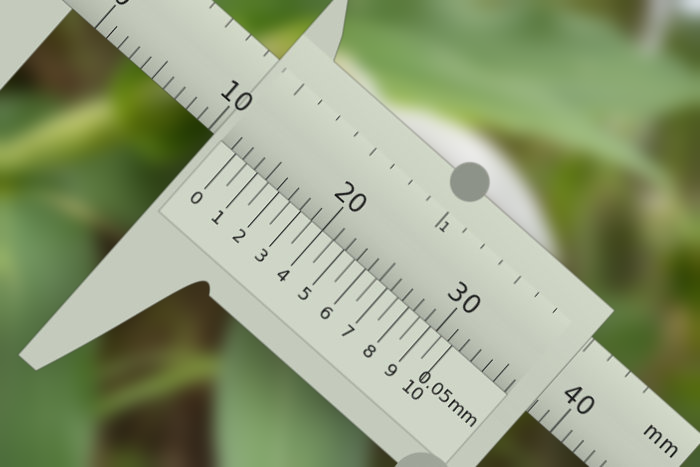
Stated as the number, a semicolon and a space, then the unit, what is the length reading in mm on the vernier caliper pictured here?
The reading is 12.4; mm
